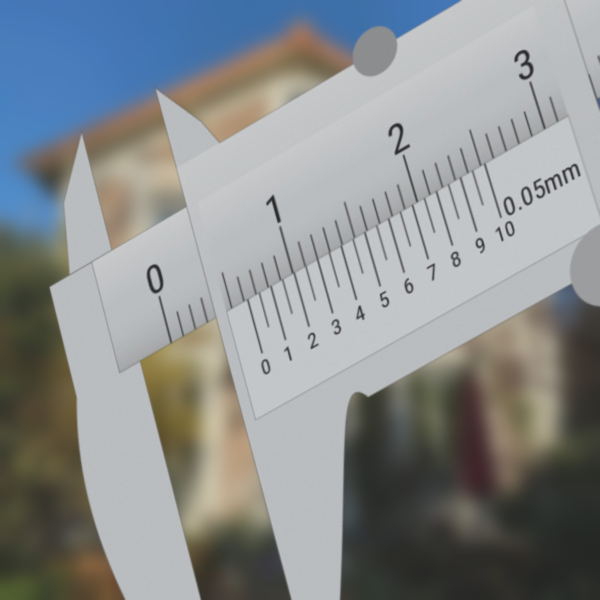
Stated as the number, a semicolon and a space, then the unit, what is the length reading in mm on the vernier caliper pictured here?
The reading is 6.3; mm
